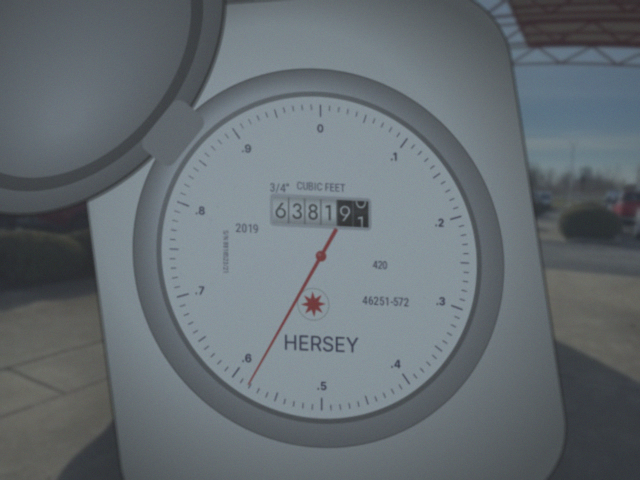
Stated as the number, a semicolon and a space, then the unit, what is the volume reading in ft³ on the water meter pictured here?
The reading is 638190.58; ft³
